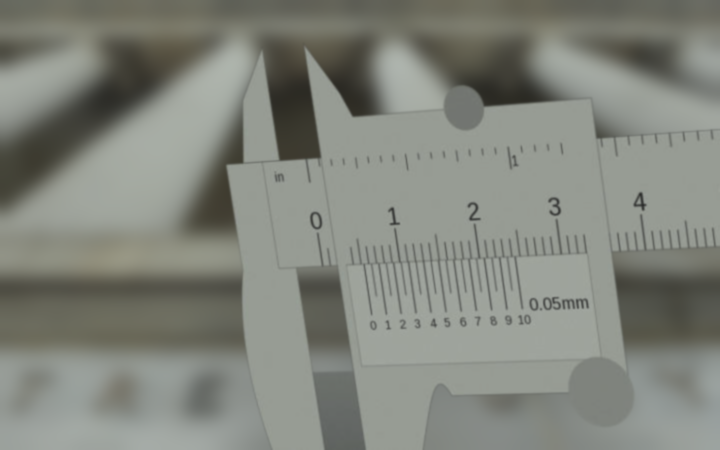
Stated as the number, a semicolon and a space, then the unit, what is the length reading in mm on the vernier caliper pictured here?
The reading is 5.4; mm
